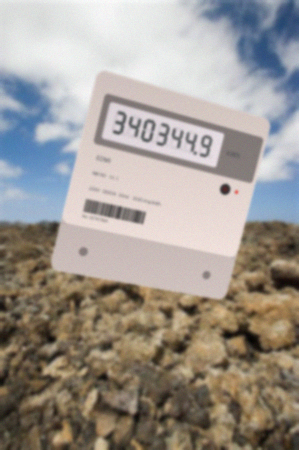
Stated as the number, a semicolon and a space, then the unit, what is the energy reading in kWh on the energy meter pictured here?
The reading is 340344.9; kWh
